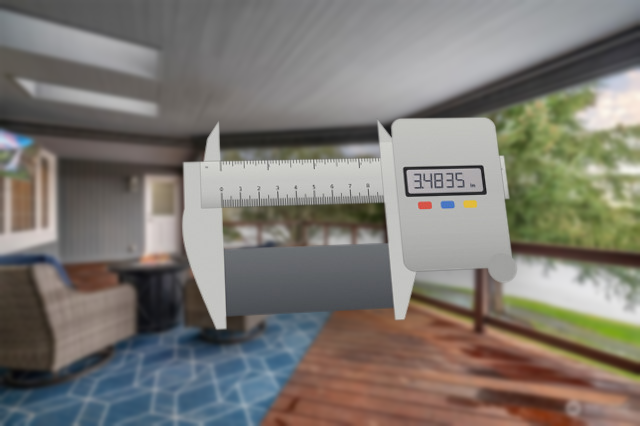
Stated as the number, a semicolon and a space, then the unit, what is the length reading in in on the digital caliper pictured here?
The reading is 3.4835; in
